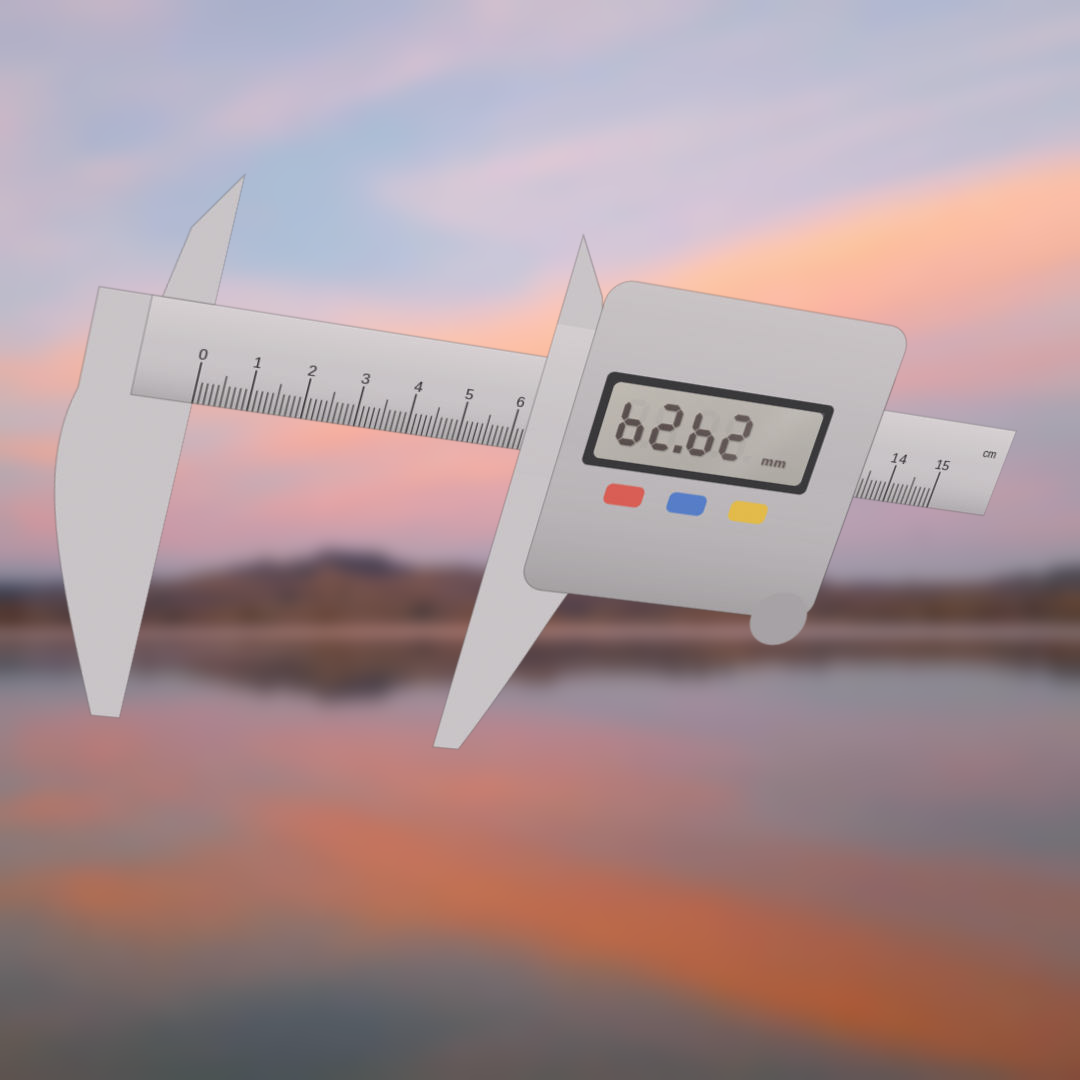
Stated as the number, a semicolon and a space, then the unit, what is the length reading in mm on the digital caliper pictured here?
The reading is 62.62; mm
